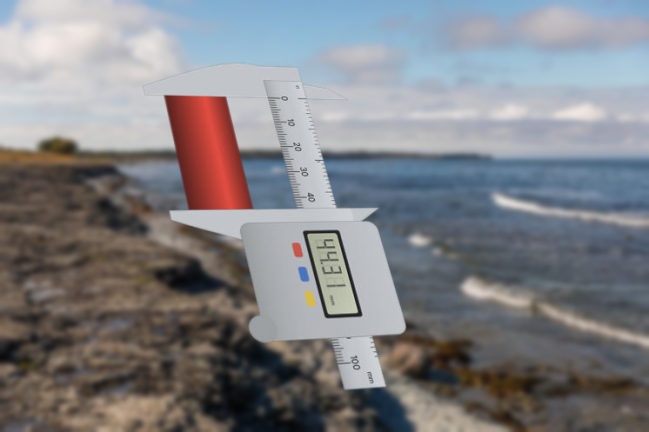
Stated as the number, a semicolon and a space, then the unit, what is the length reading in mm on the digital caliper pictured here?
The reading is 44.31; mm
